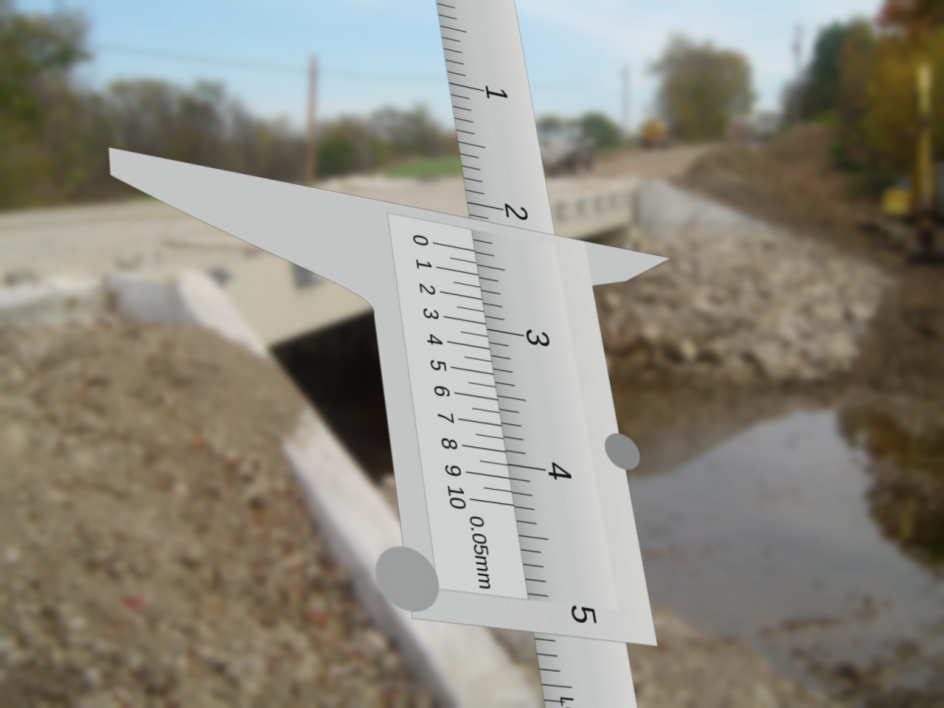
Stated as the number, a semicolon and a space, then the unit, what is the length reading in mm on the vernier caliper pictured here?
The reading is 23.9; mm
